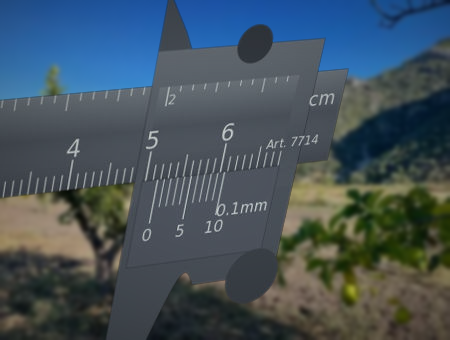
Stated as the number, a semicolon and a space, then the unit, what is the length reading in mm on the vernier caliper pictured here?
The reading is 51.6; mm
